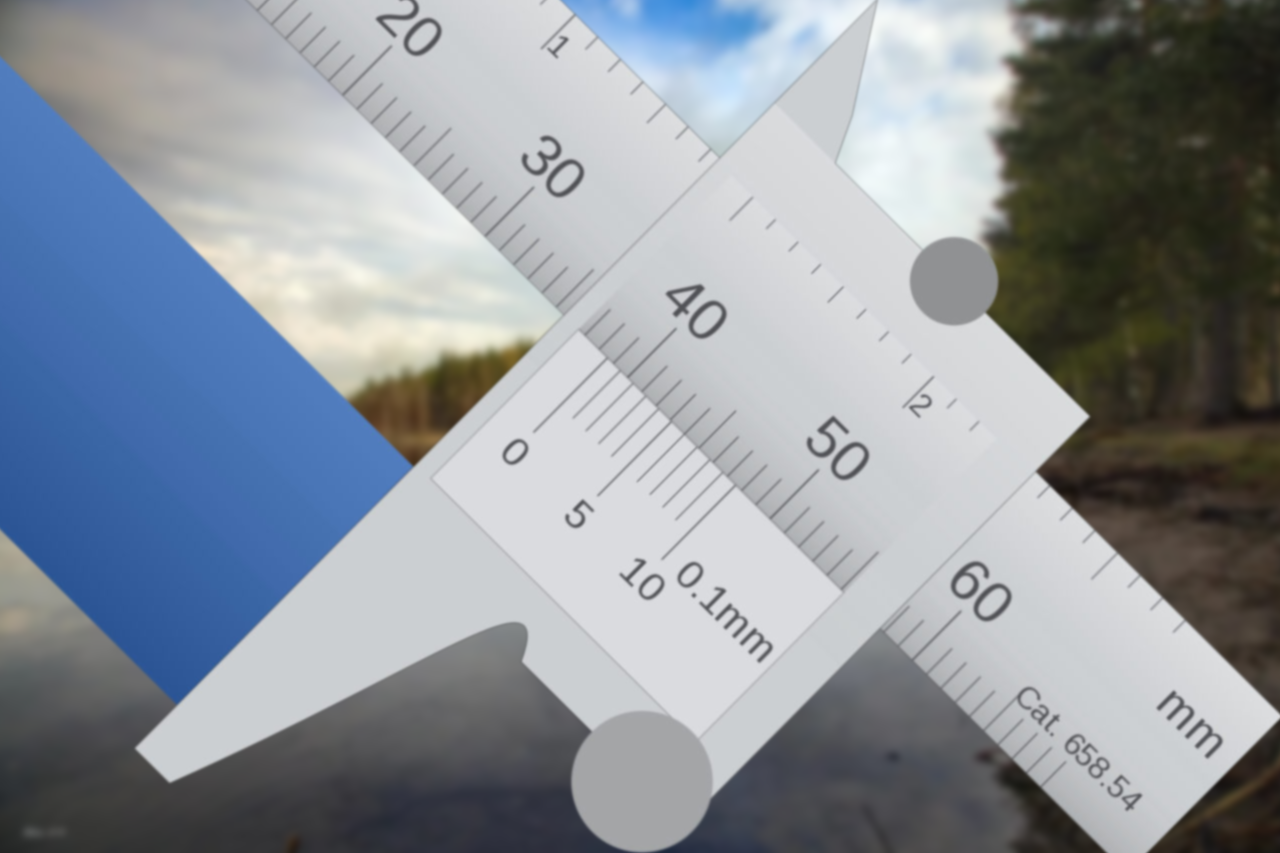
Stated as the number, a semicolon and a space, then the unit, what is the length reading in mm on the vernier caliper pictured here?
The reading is 38.6; mm
